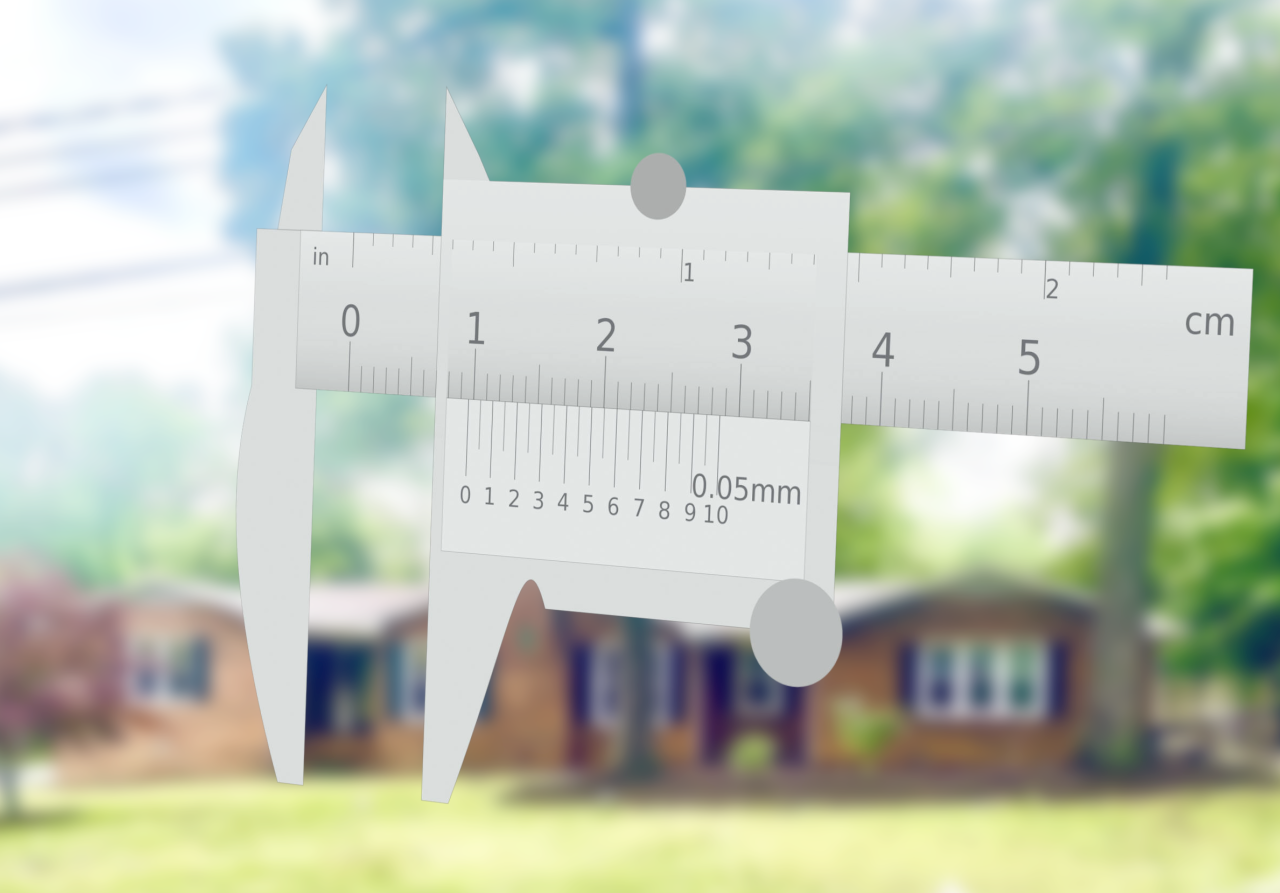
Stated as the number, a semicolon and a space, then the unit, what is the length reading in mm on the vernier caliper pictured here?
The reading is 9.6; mm
